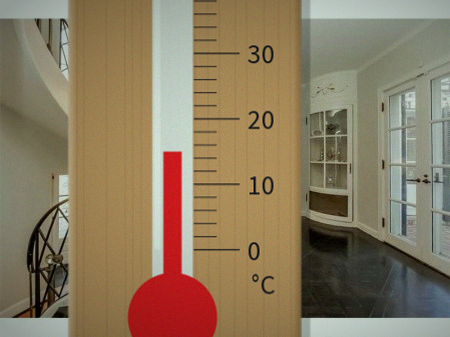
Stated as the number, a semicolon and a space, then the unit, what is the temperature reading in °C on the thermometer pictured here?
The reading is 15; °C
